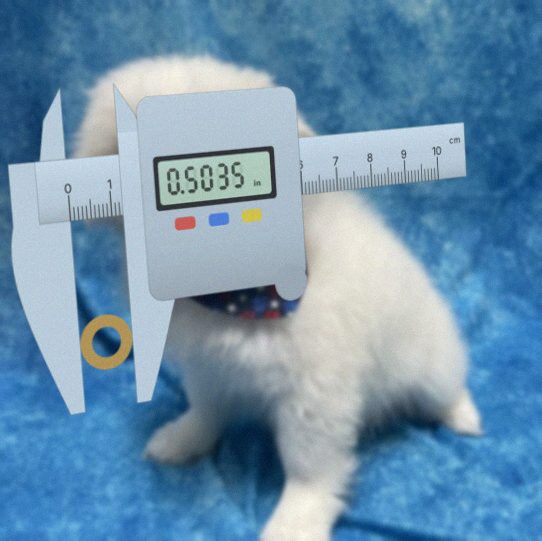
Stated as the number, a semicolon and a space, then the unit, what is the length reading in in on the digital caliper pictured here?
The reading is 0.5035; in
